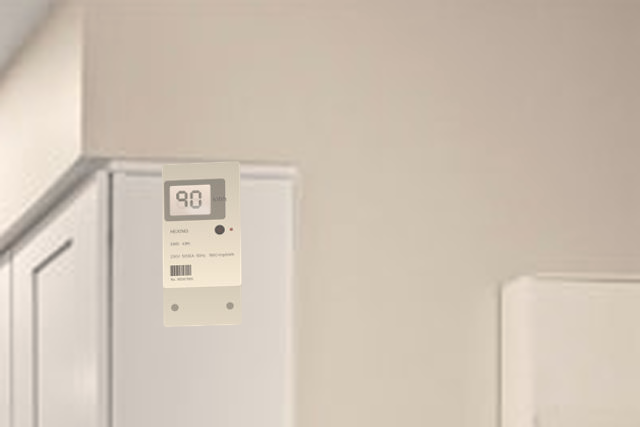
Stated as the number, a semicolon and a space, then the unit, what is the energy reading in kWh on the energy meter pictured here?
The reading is 90; kWh
